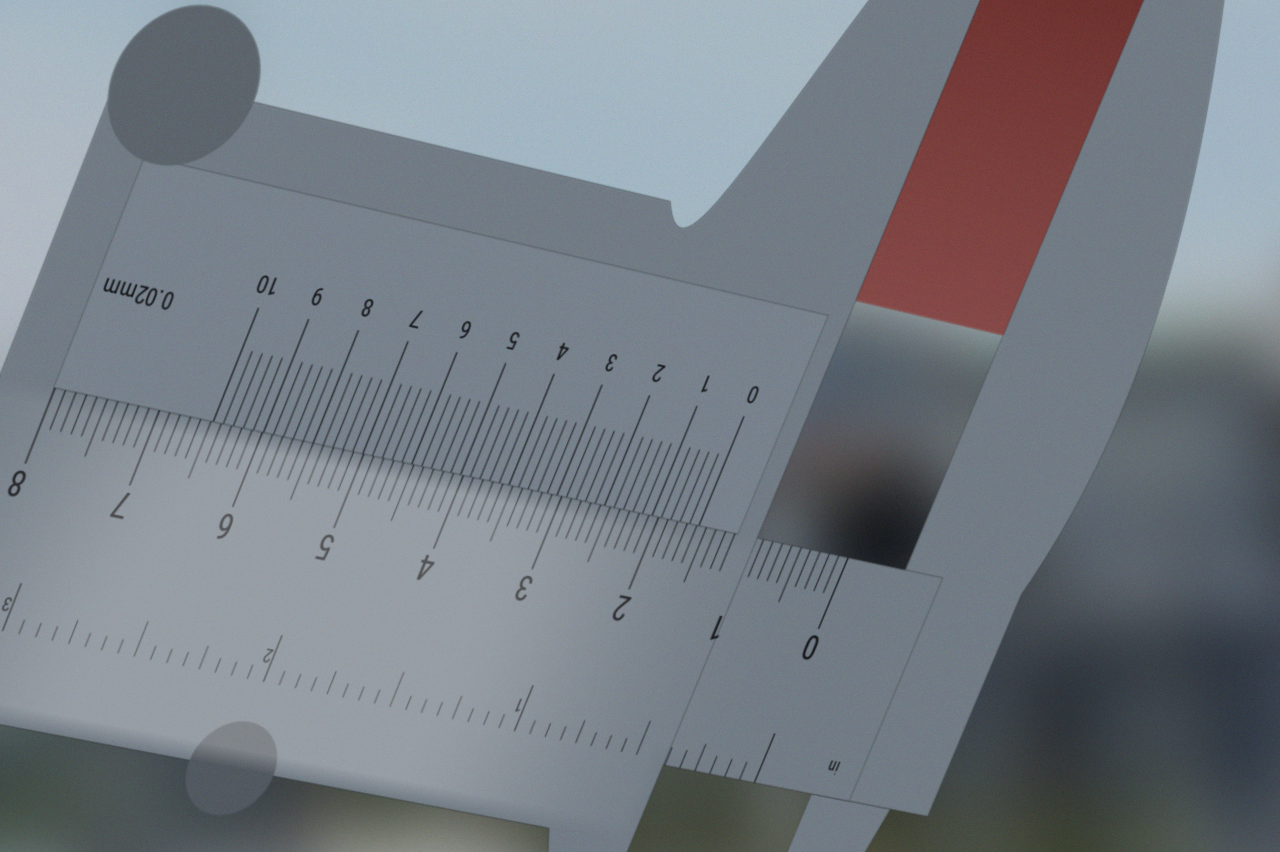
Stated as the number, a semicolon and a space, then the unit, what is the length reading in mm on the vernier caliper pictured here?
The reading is 15.8; mm
